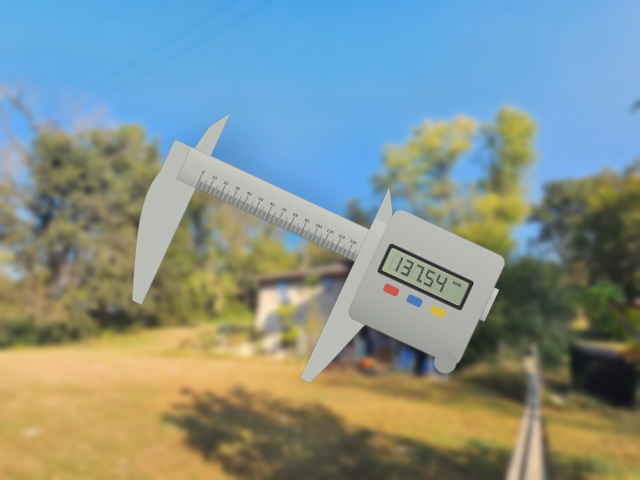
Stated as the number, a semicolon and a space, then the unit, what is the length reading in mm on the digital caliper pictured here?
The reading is 137.54; mm
